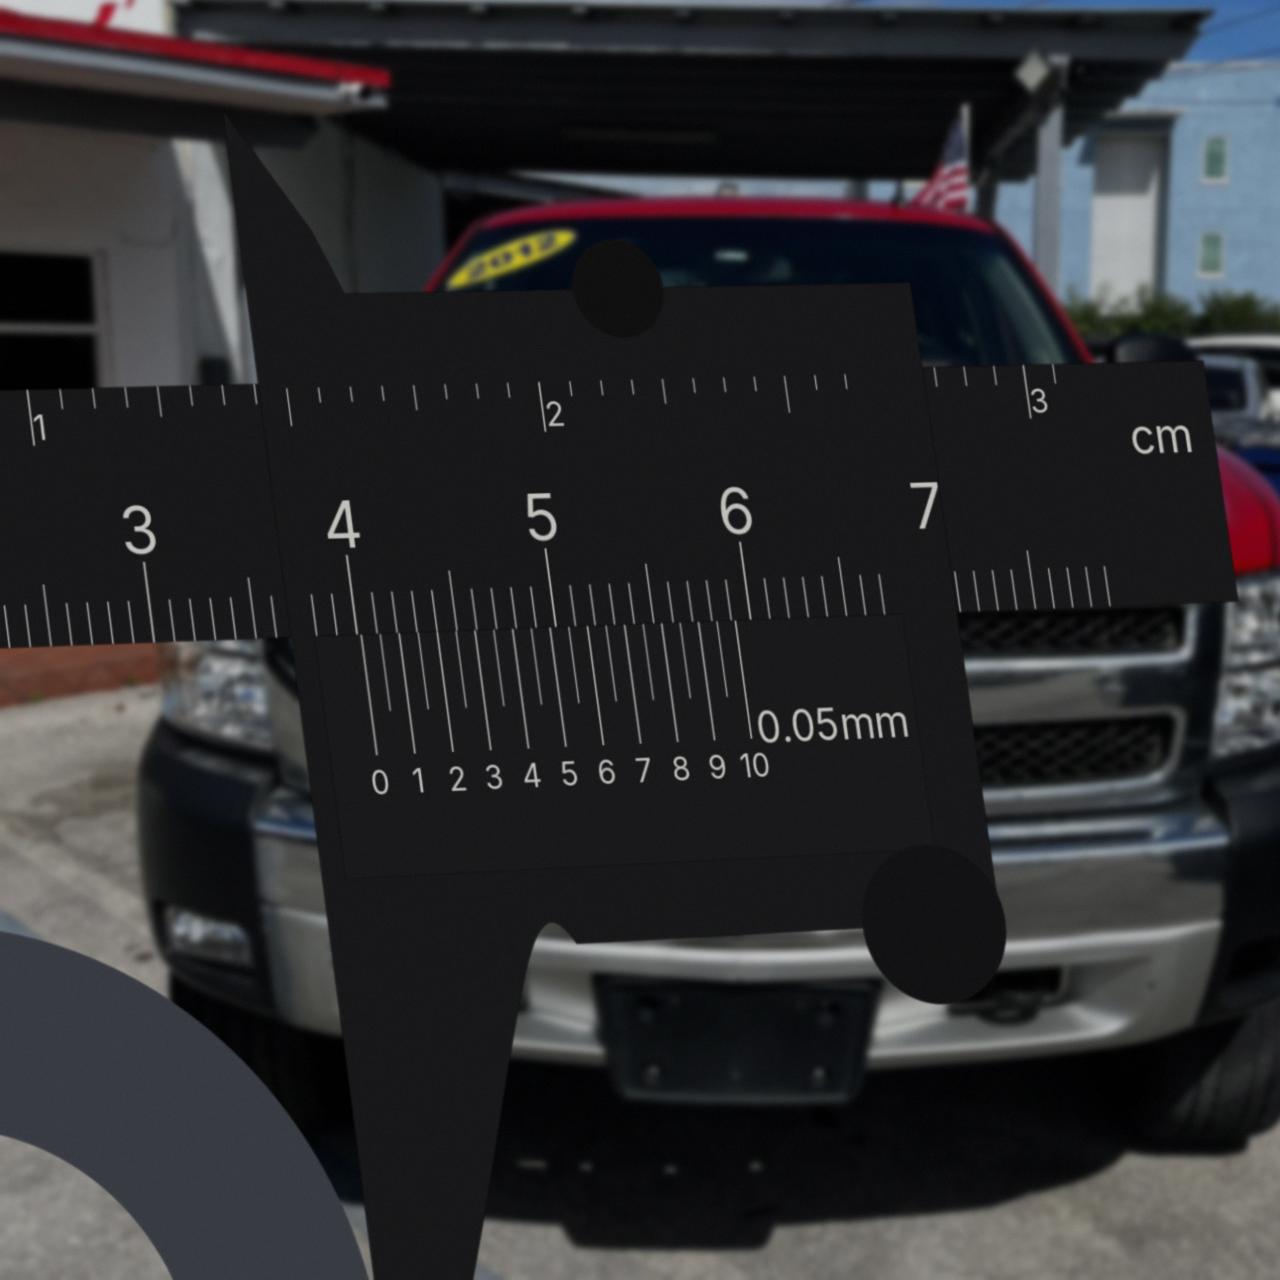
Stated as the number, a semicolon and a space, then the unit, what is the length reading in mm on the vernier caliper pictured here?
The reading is 40.2; mm
